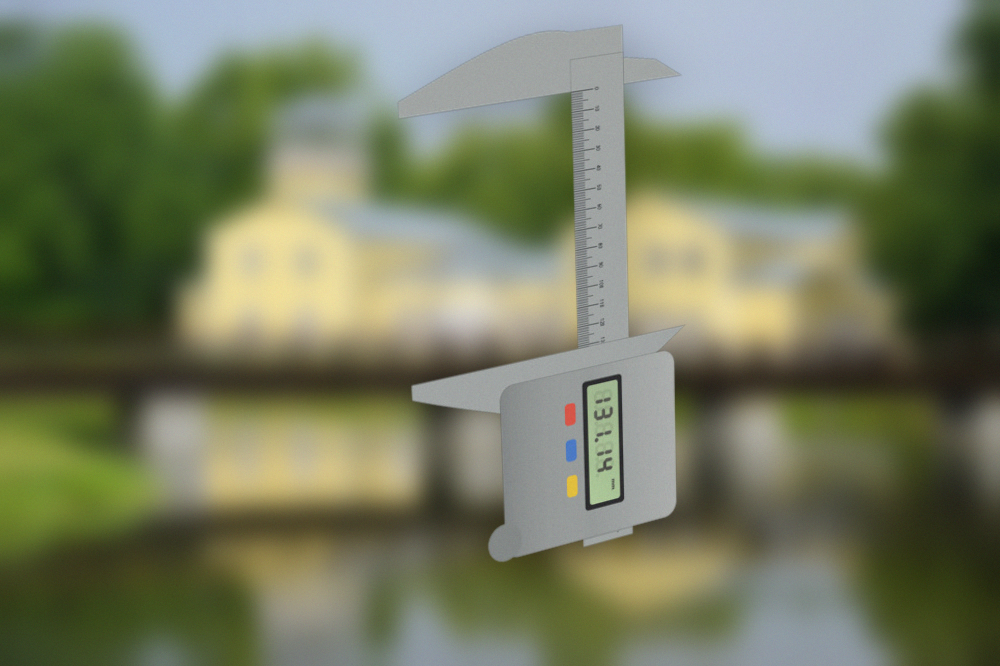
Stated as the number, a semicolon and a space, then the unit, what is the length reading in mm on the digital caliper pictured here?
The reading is 131.14; mm
